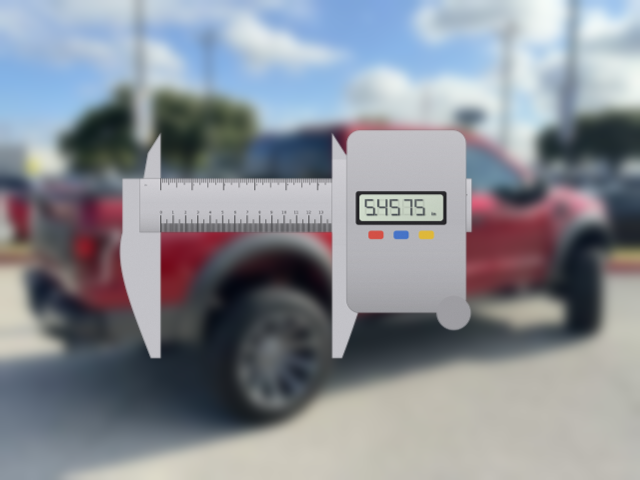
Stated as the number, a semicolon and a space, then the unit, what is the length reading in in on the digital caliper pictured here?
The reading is 5.4575; in
